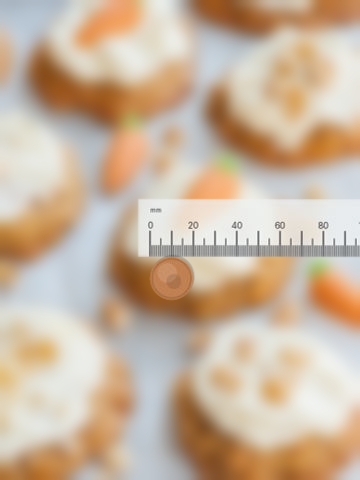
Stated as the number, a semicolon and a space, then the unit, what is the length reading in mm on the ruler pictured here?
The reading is 20; mm
